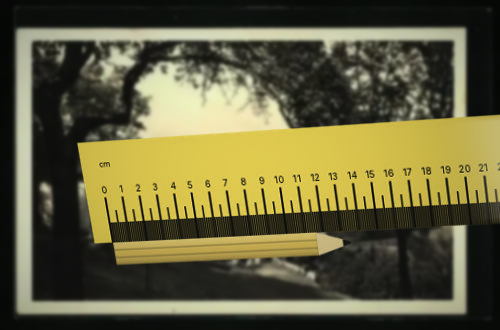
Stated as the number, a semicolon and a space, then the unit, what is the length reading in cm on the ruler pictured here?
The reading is 13.5; cm
